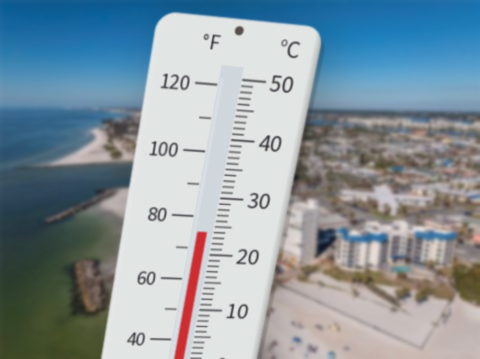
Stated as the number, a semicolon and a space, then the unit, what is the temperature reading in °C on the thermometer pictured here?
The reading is 24; °C
